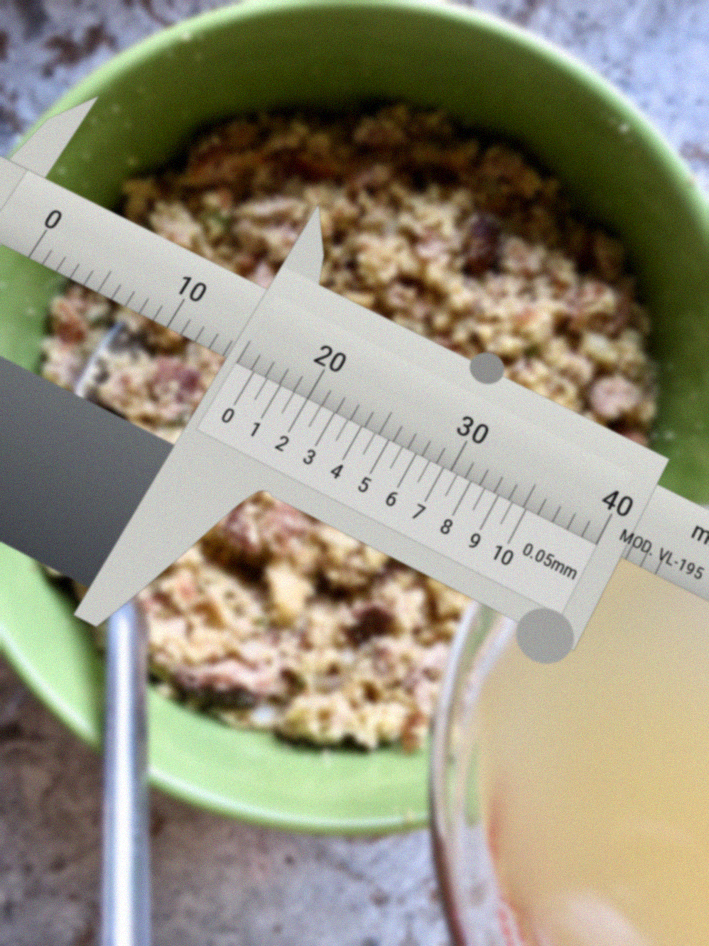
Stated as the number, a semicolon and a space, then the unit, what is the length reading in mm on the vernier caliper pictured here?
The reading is 16.2; mm
